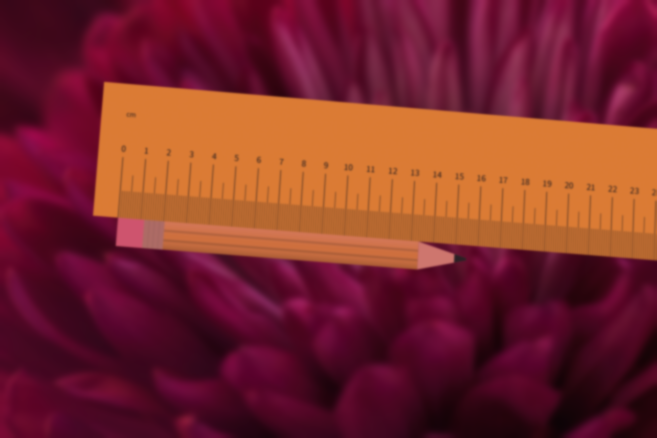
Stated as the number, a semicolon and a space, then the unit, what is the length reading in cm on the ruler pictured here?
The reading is 15.5; cm
